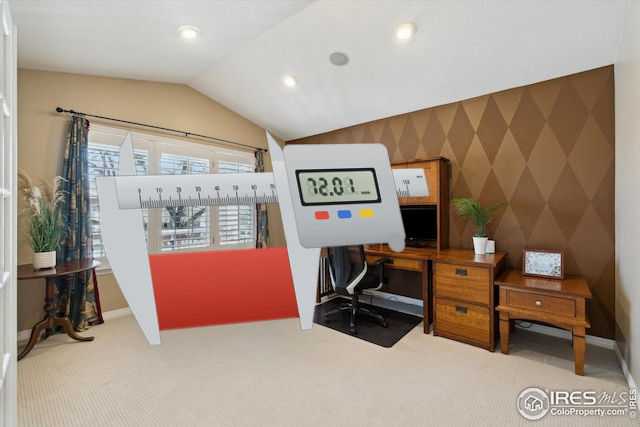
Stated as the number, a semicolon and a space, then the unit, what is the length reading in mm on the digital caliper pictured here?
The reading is 72.01; mm
